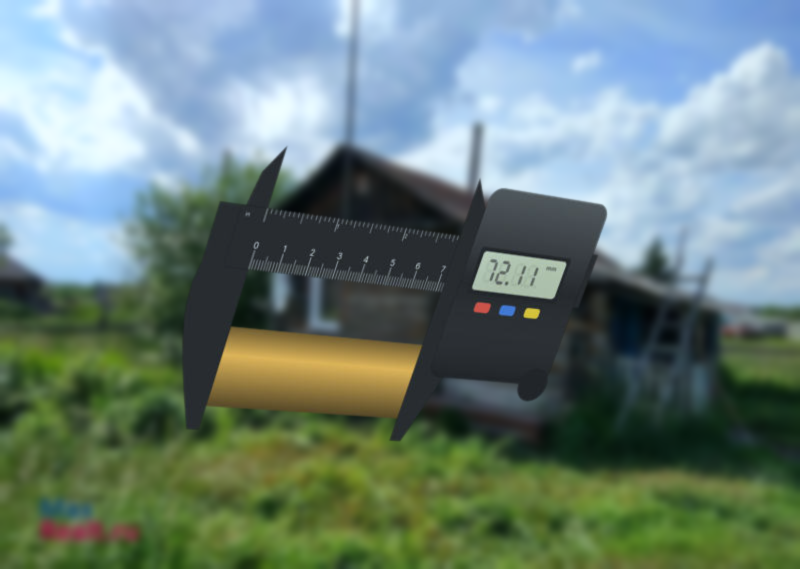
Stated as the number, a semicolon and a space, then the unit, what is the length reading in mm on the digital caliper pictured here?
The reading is 72.11; mm
